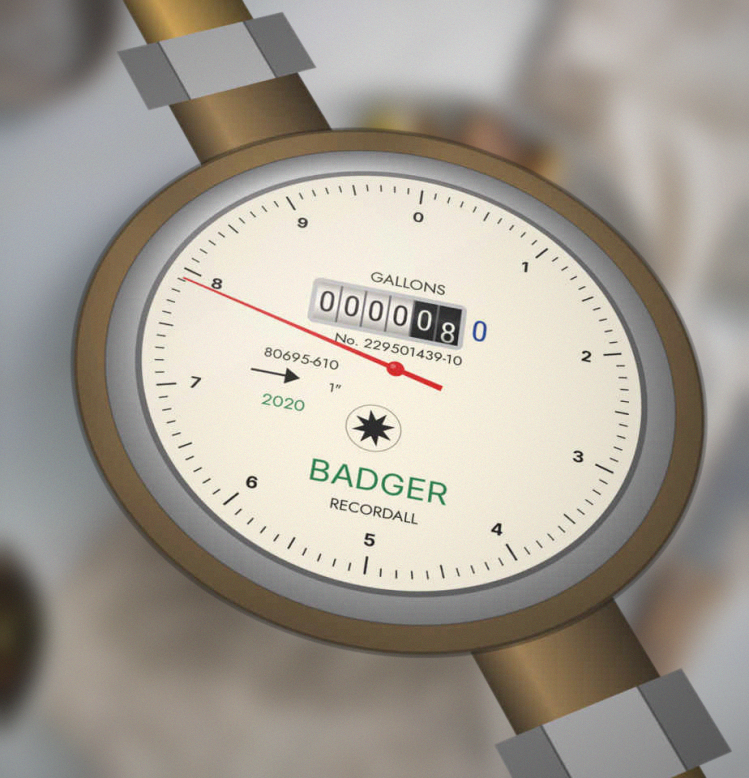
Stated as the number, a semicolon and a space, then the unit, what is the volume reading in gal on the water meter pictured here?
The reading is 77.9; gal
